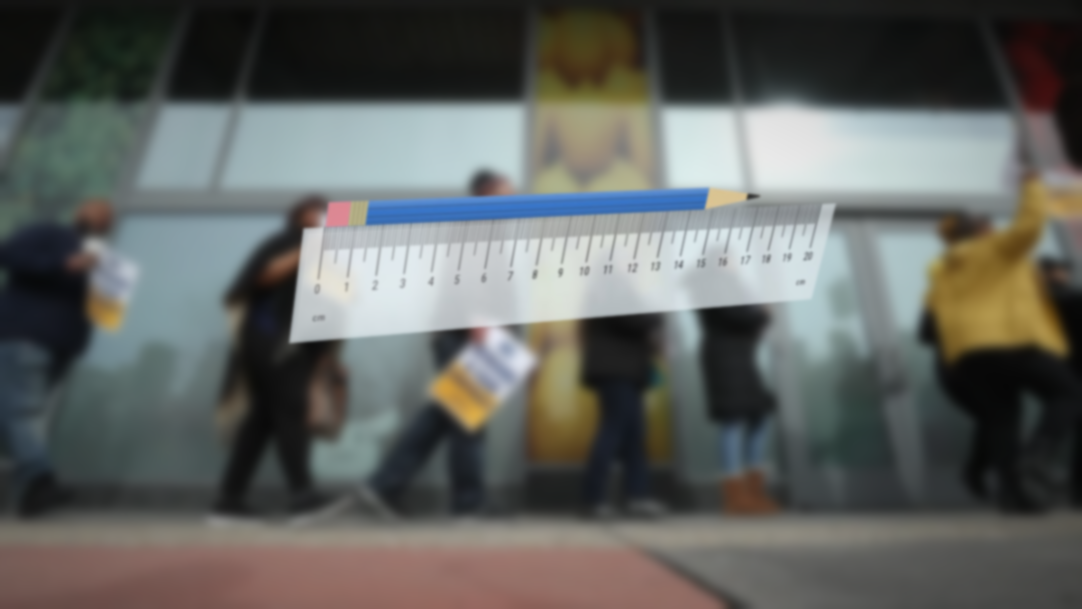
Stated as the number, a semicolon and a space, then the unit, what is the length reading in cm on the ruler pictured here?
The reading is 17; cm
